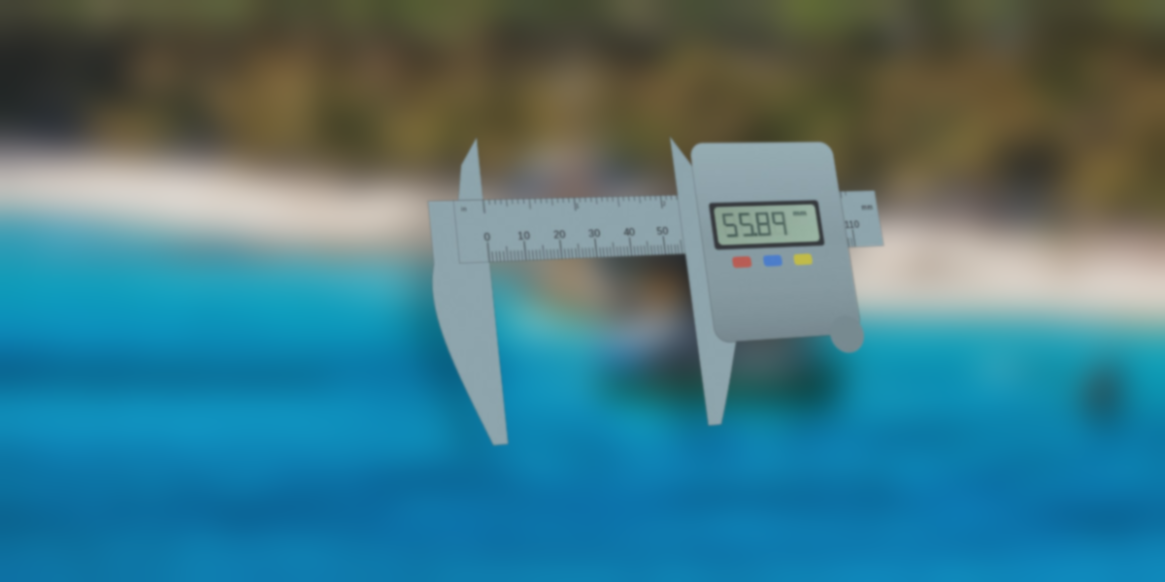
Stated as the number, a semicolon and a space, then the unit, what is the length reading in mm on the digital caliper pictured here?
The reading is 55.89; mm
